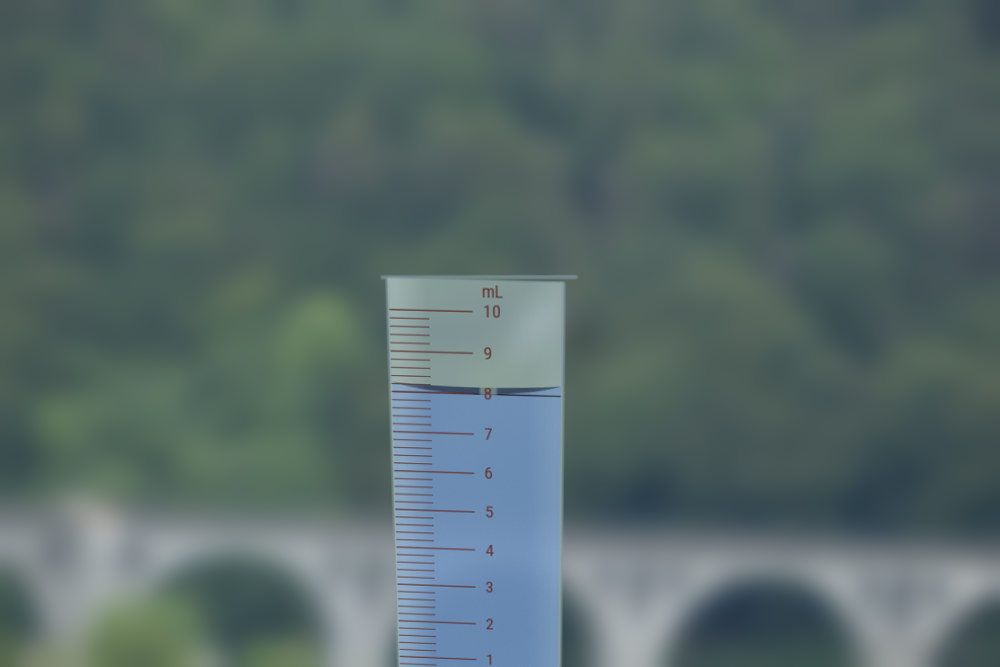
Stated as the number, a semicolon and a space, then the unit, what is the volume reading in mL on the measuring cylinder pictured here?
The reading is 8; mL
